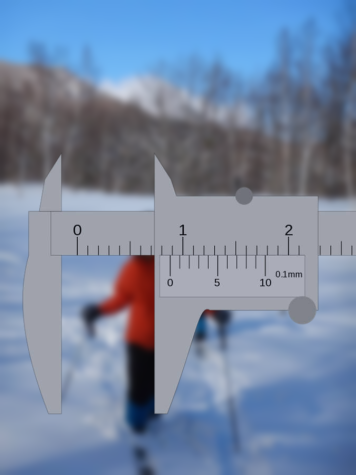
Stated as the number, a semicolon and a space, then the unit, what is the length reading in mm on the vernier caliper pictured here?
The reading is 8.8; mm
